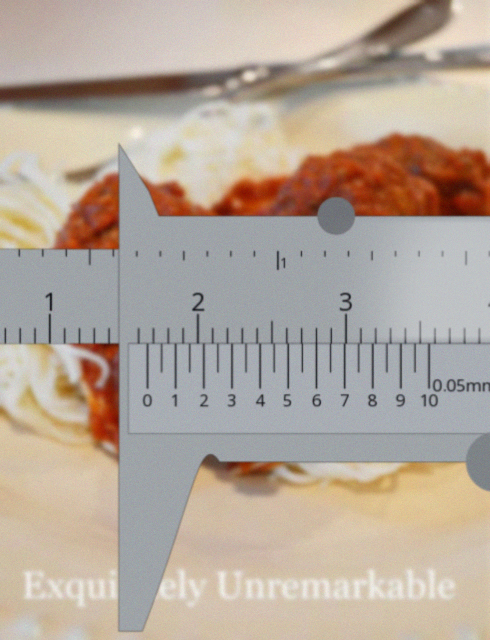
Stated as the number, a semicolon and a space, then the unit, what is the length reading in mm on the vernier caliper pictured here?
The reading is 16.6; mm
